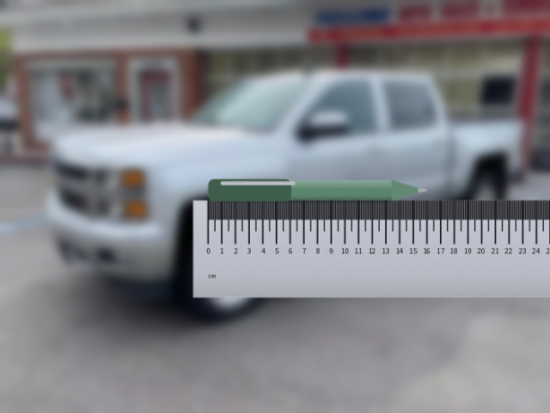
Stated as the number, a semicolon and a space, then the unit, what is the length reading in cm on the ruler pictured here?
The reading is 16; cm
